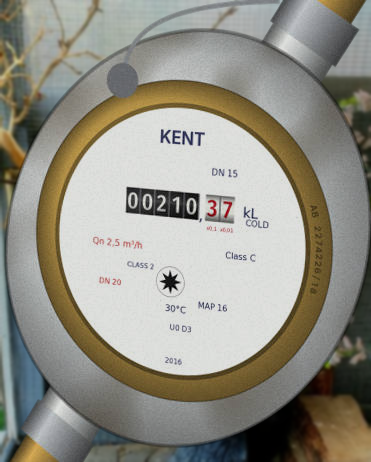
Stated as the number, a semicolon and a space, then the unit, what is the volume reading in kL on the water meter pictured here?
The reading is 210.37; kL
